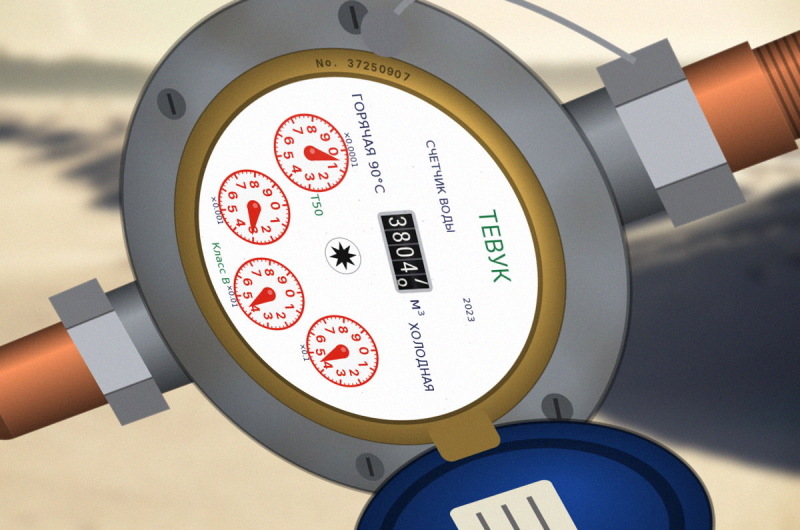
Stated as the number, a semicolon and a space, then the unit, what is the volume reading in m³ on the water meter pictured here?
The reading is 38047.4430; m³
